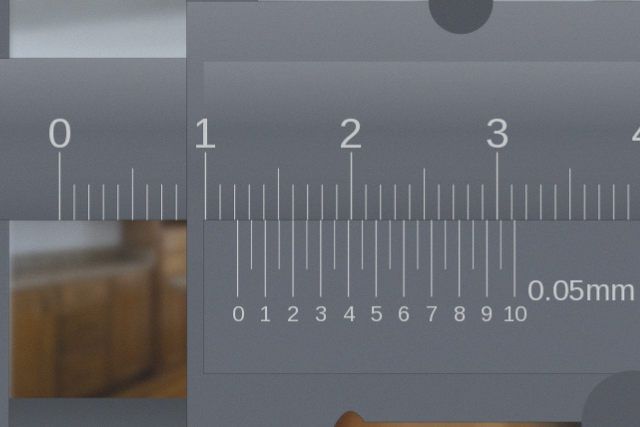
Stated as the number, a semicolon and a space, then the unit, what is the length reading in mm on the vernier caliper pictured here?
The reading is 12.2; mm
